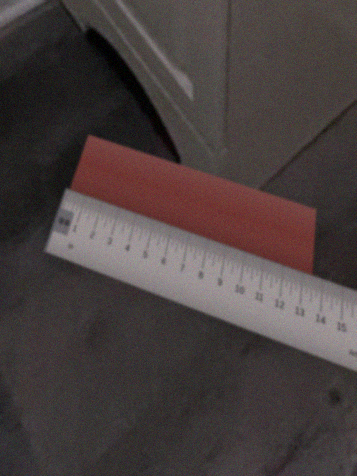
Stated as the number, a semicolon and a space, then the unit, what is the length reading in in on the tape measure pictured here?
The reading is 13.5; in
